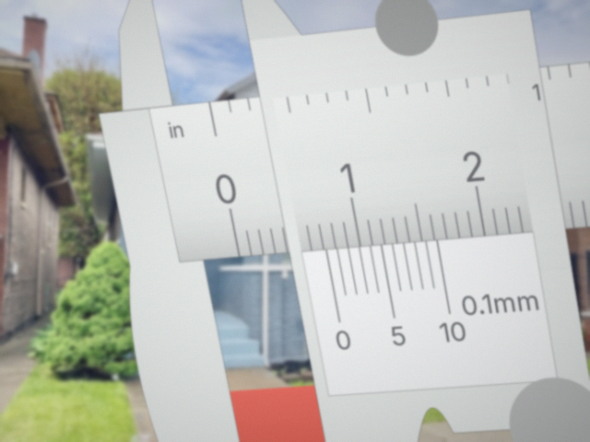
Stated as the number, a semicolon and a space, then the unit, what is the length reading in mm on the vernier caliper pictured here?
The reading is 7.2; mm
